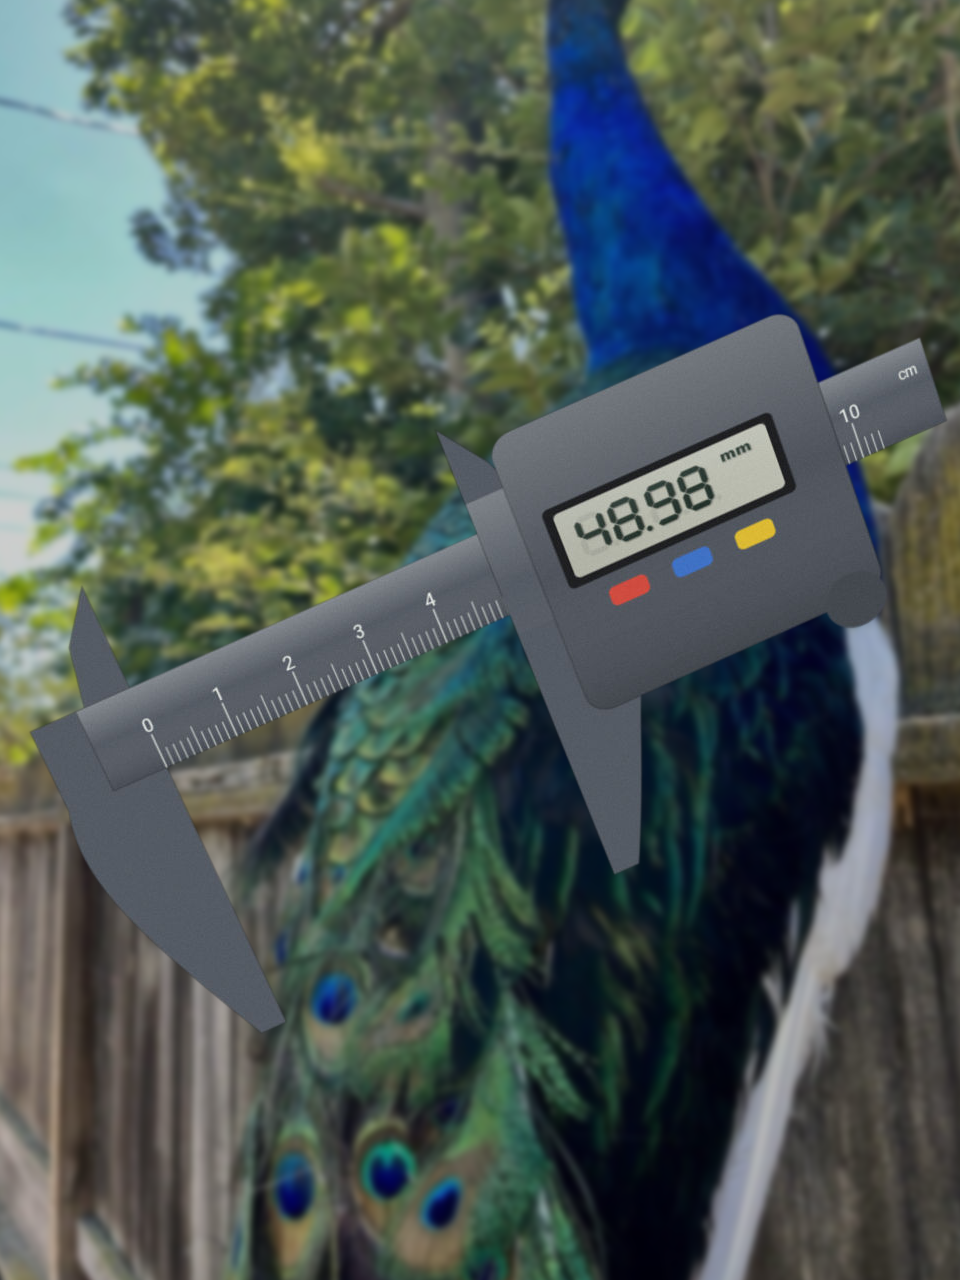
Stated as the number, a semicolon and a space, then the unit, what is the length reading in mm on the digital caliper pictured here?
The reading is 48.98; mm
